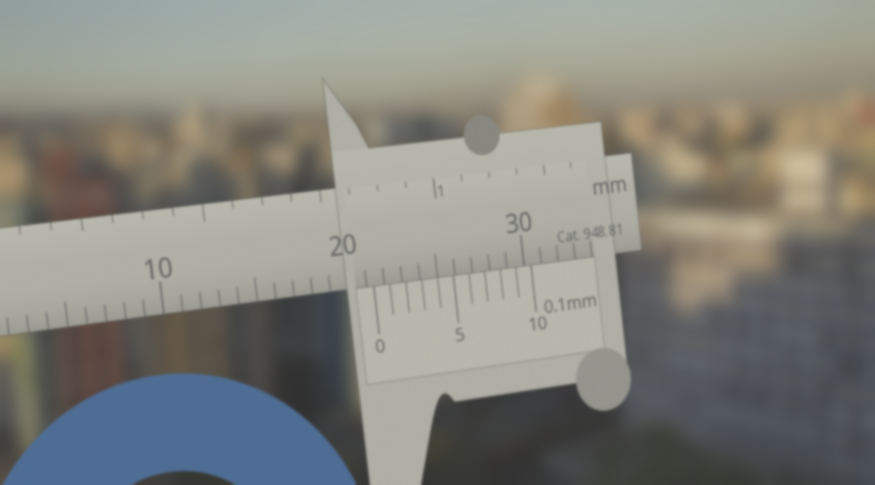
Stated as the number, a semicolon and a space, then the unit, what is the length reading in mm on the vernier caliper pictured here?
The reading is 21.4; mm
